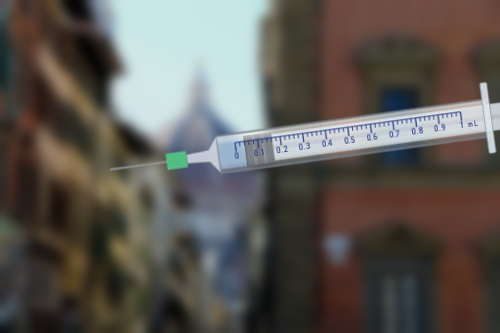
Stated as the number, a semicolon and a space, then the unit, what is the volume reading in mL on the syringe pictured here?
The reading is 0.04; mL
